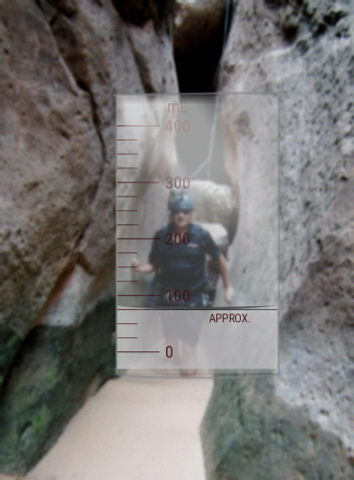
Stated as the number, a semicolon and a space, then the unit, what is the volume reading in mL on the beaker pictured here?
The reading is 75; mL
